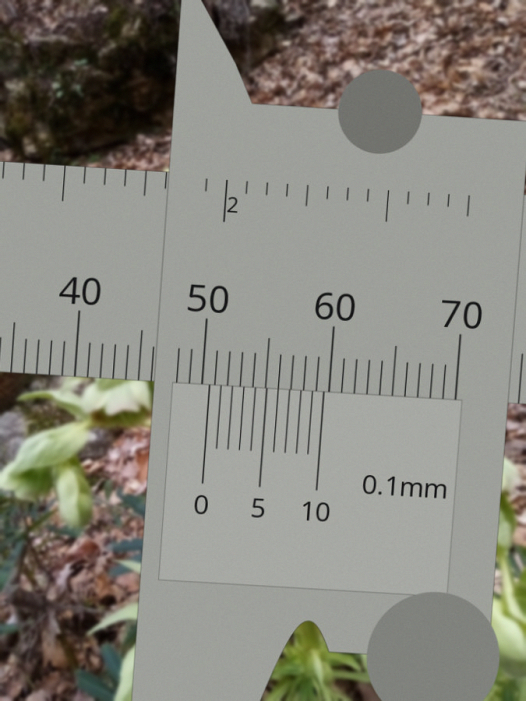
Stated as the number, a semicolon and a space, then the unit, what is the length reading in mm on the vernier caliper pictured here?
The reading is 50.6; mm
